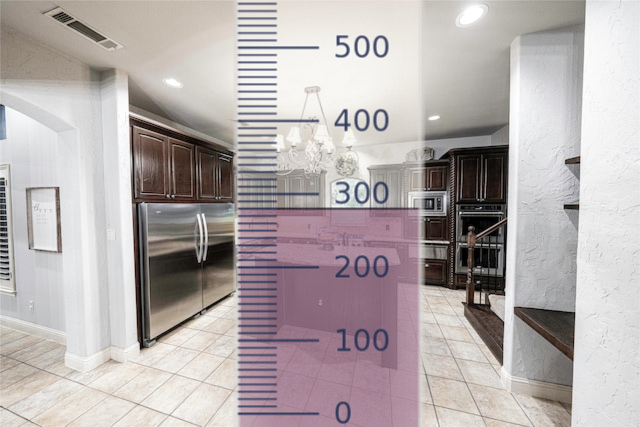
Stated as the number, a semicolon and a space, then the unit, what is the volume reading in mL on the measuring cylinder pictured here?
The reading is 280; mL
